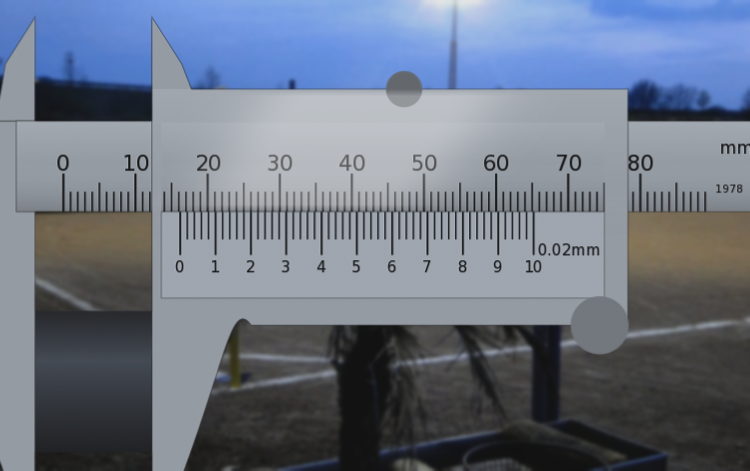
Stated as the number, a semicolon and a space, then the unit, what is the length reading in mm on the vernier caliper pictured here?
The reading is 16.2; mm
